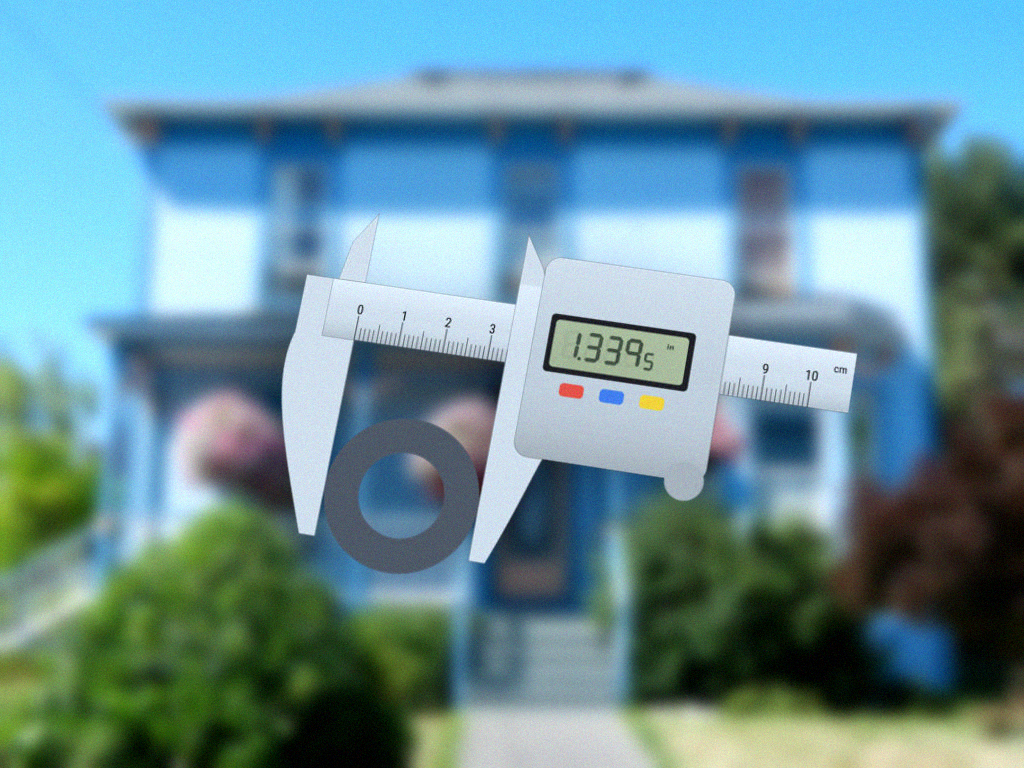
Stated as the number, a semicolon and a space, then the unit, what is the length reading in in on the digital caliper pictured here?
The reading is 1.3395; in
